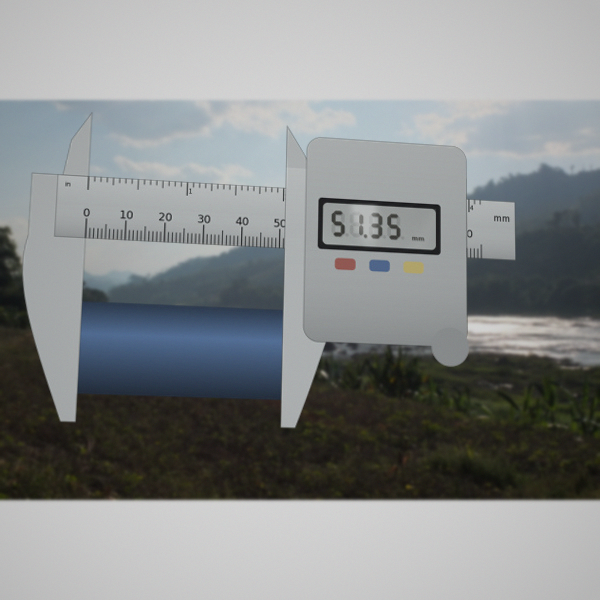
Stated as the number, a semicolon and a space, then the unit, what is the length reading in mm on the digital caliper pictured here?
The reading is 51.35; mm
